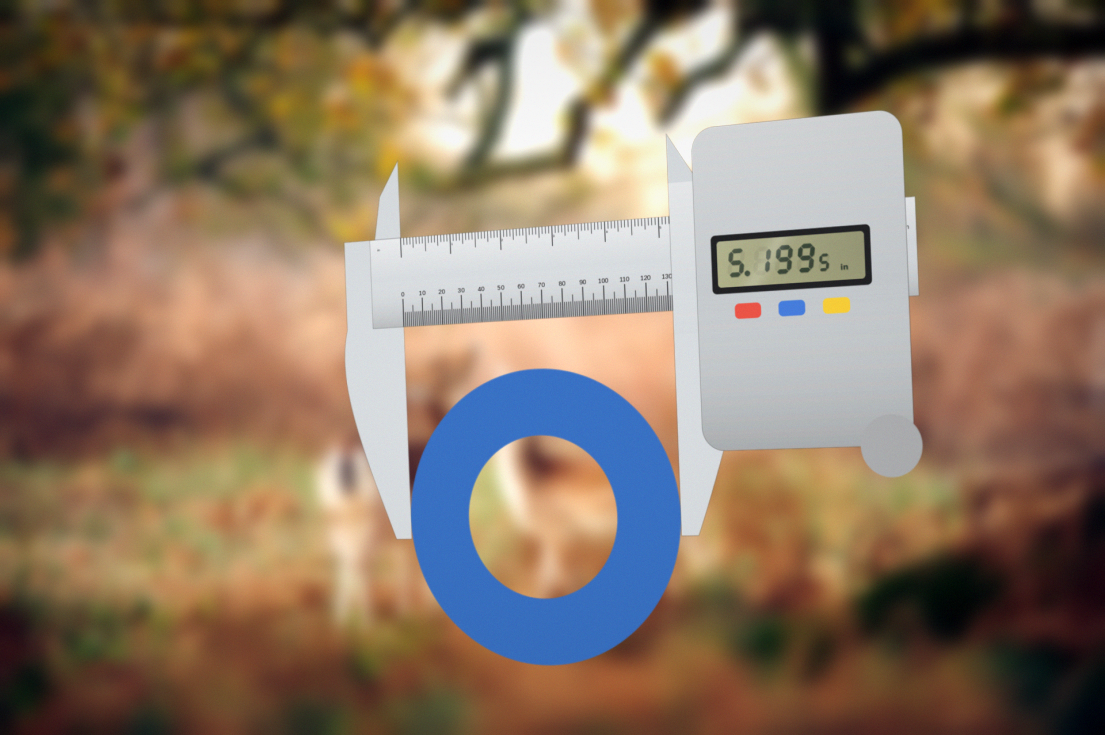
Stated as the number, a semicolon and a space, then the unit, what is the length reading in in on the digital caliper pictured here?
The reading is 5.1995; in
